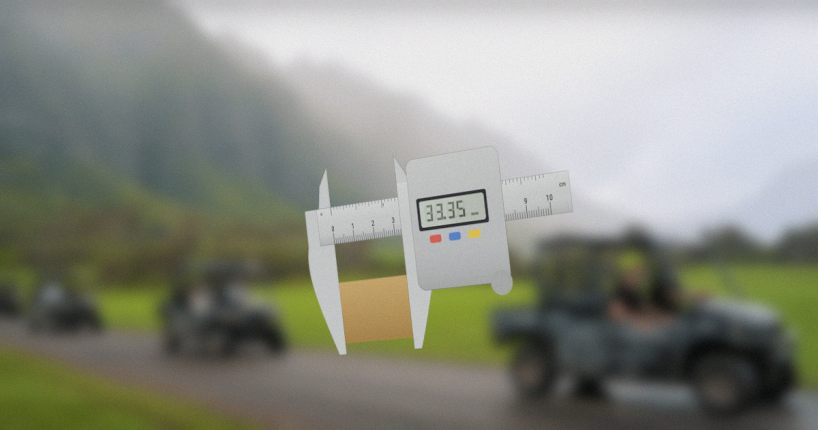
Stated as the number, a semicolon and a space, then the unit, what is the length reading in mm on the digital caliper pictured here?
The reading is 33.35; mm
